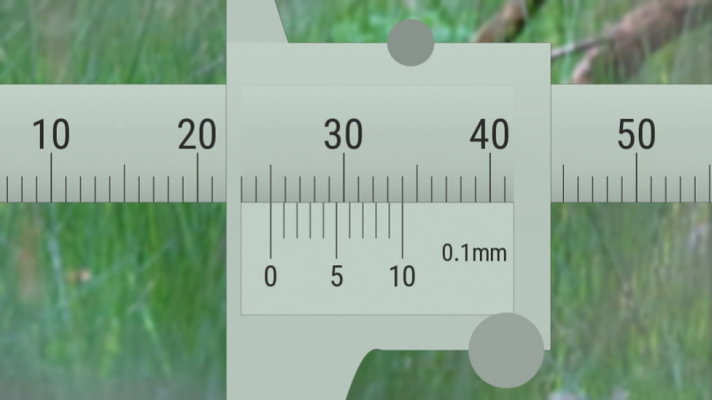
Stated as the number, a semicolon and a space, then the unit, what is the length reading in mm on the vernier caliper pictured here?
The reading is 25.0; mm
